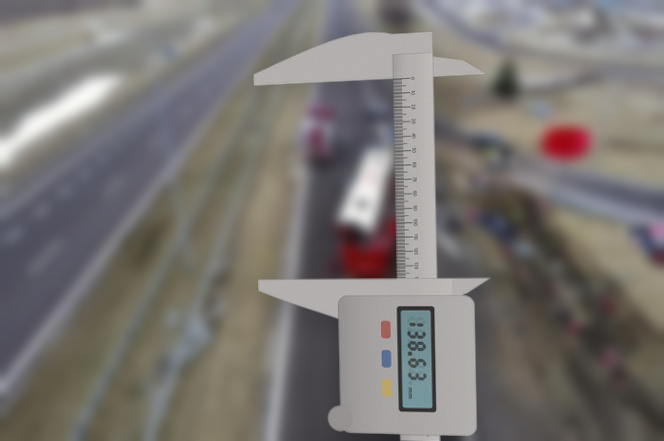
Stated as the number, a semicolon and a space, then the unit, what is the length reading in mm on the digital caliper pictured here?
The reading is 138.63; mm
